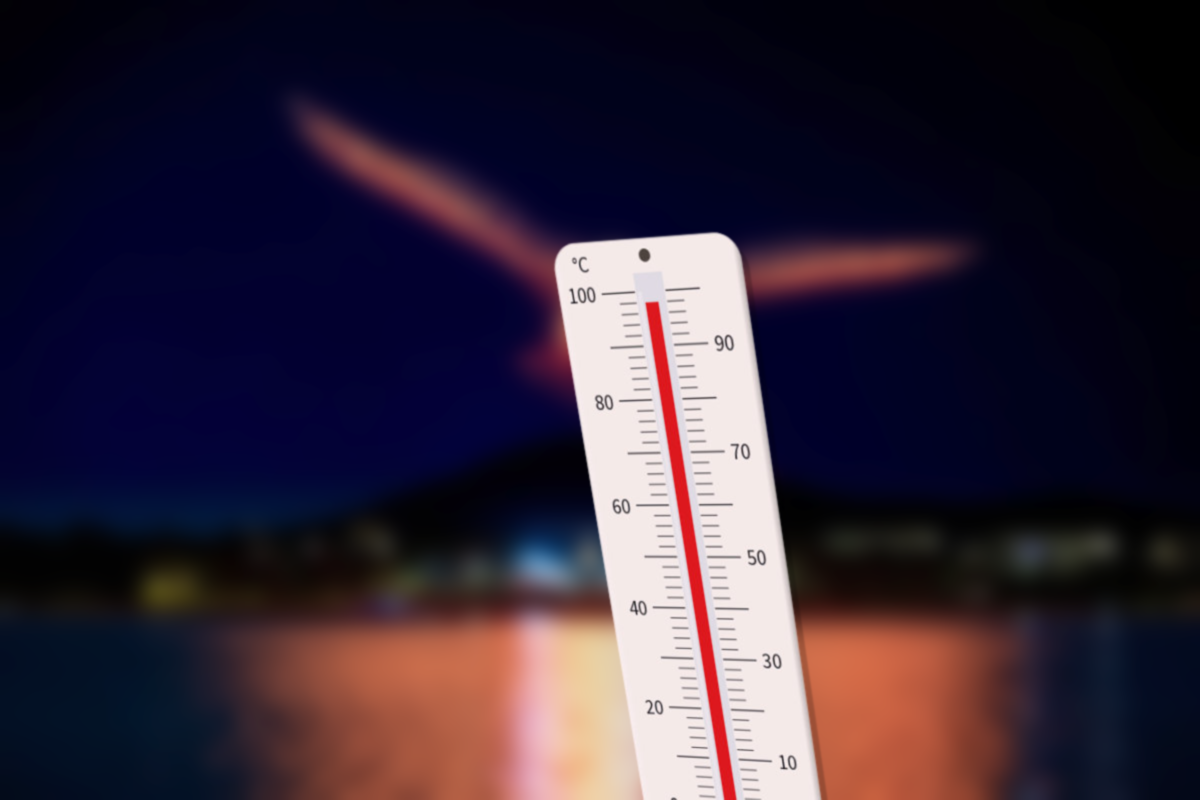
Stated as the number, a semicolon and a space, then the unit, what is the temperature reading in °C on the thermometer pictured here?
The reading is 98; °C
